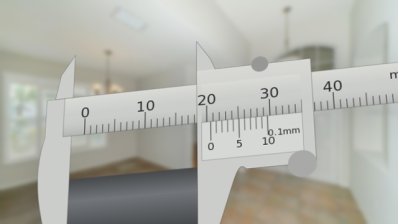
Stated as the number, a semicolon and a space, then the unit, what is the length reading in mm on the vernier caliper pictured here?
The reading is 20.6; mm
